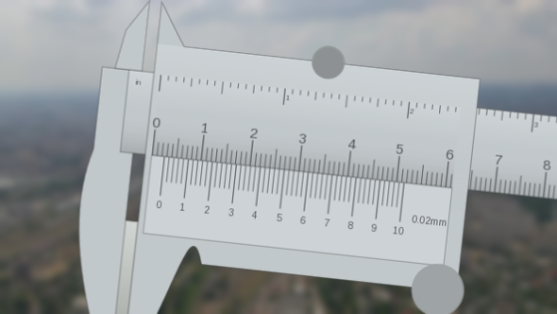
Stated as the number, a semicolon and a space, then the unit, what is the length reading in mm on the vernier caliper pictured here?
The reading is 2.5; mm
